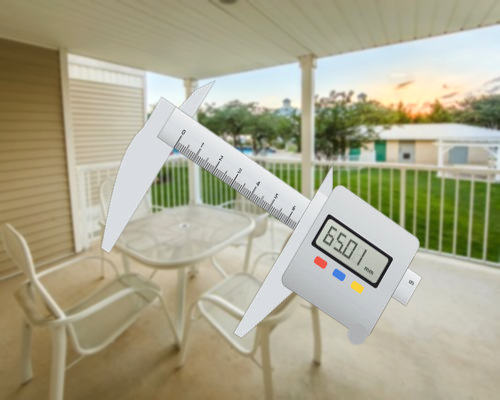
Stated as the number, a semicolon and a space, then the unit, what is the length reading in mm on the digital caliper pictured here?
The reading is 65.01; mm
